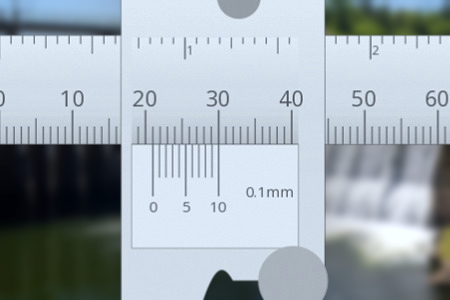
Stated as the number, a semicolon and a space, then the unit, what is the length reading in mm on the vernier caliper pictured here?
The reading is 21.0; mm
